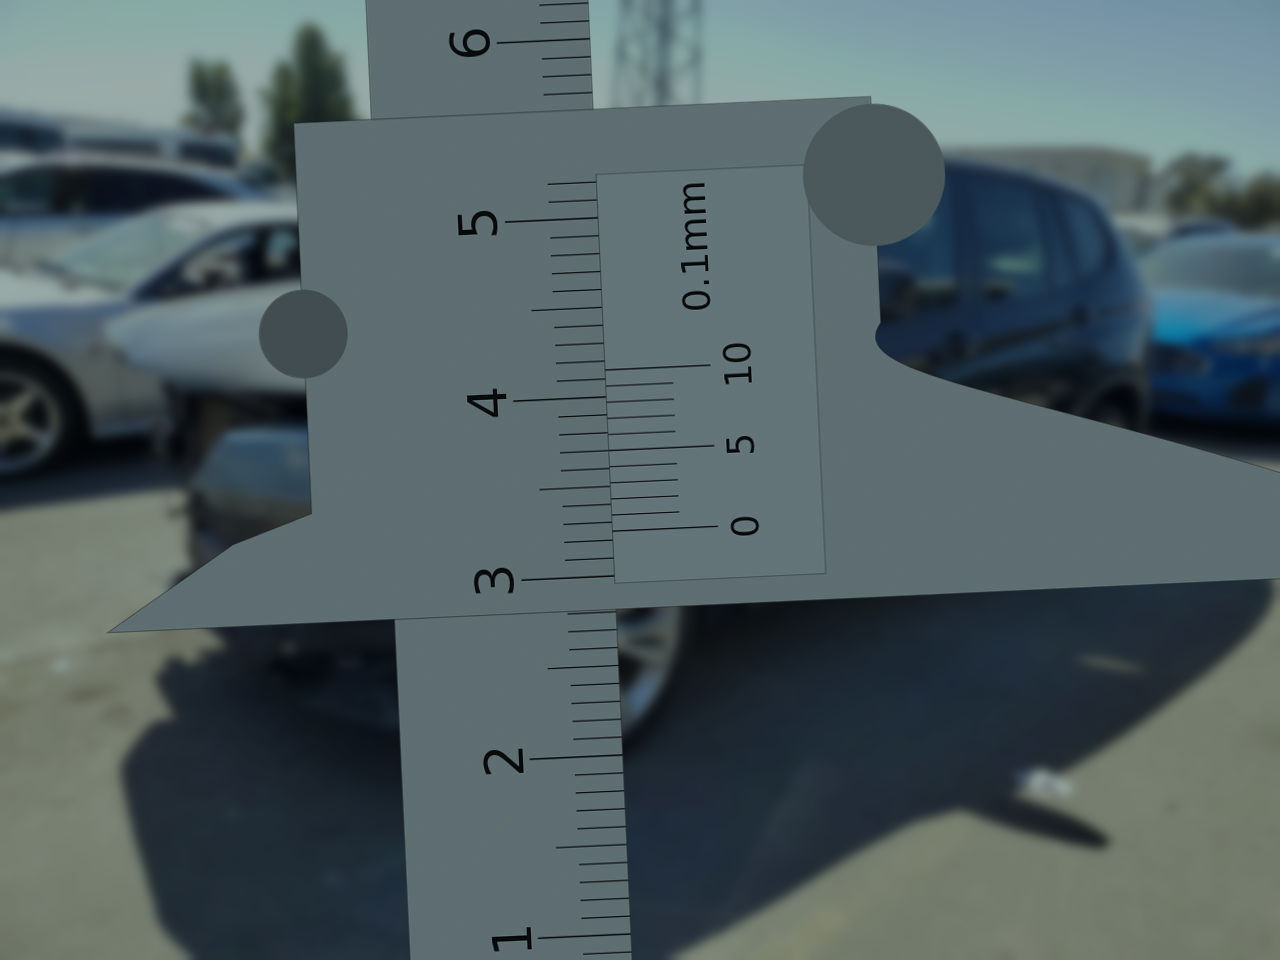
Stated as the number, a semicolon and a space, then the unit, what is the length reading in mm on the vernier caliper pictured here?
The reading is 32.5; mm
